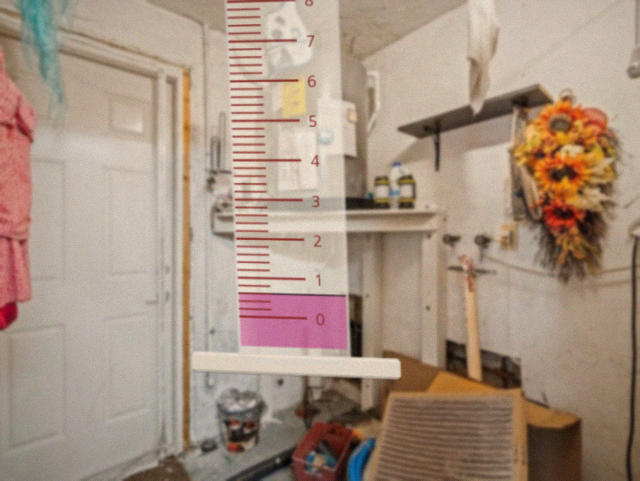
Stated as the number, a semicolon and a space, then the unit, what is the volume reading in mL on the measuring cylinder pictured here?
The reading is 0.6; mL
